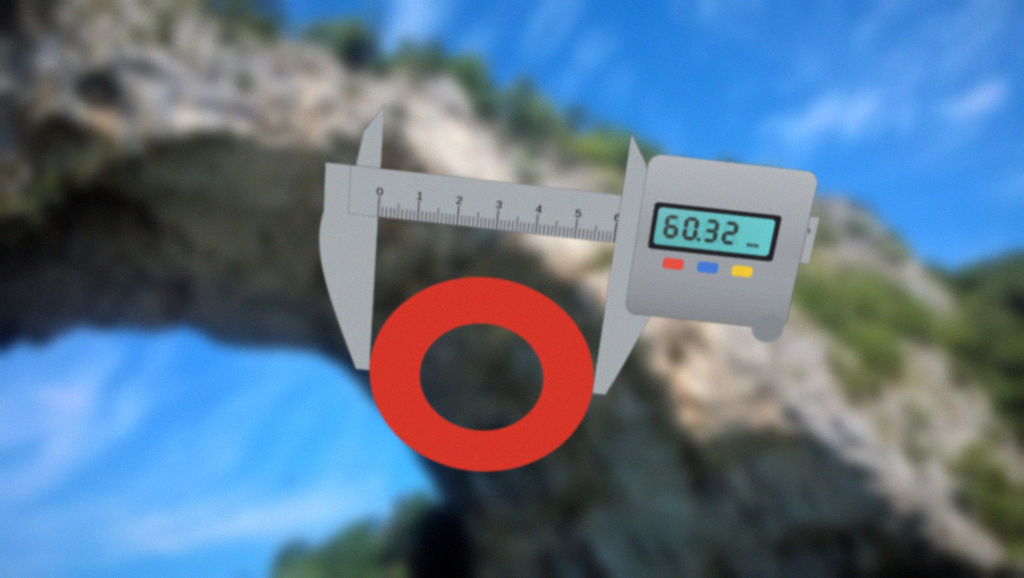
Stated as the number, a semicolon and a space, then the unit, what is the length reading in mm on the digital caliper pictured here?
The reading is 60.32; mm
